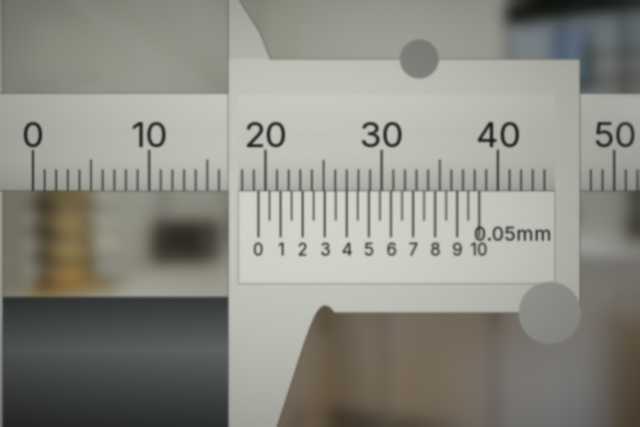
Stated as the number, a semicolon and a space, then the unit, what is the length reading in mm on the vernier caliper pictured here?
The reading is 19.4; mm
